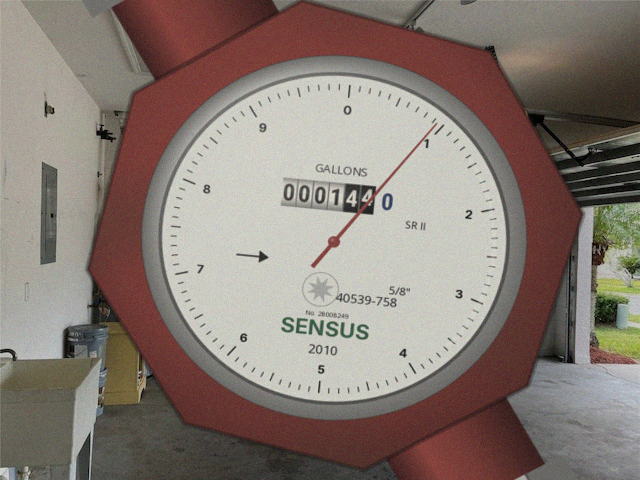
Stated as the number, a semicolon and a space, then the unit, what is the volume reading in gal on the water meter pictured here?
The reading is 1440.9; gal
